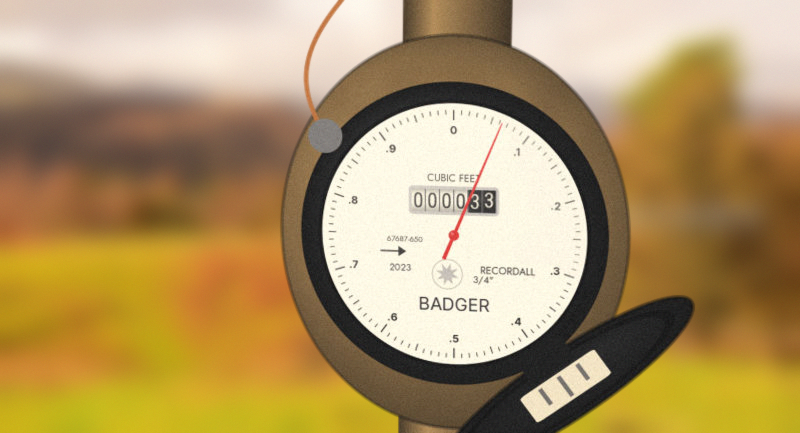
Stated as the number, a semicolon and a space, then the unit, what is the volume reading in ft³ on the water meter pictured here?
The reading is 33.06; ft³
